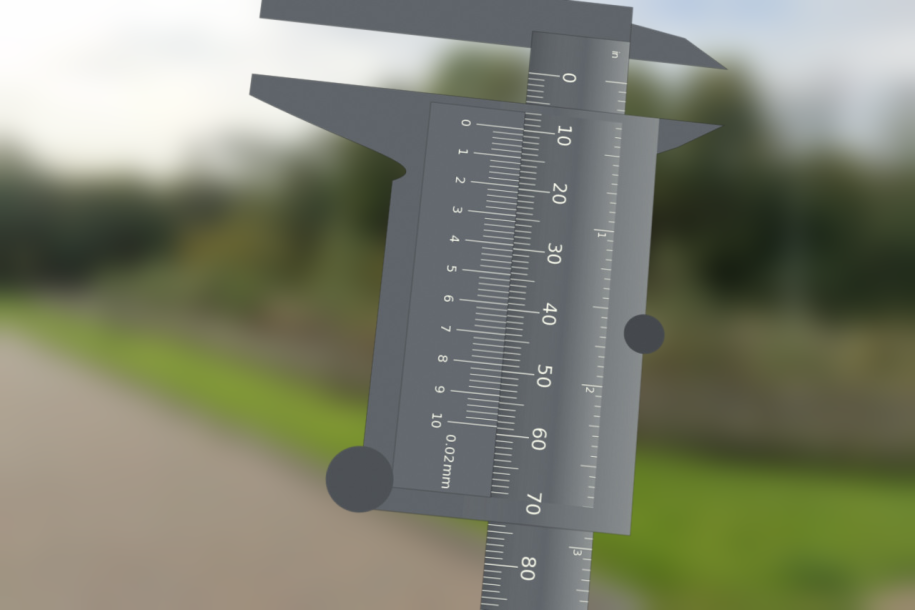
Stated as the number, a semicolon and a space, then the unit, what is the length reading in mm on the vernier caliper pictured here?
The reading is 9.8; mm
